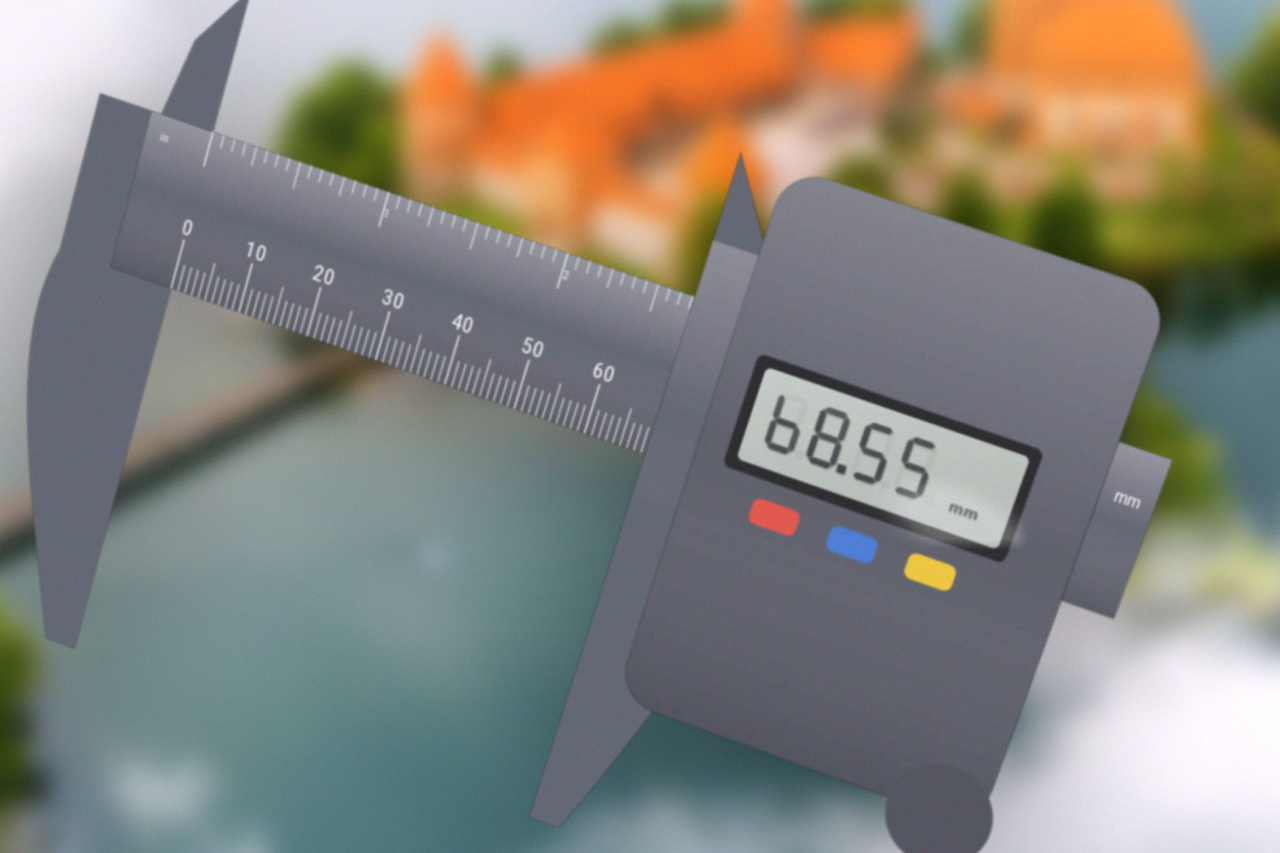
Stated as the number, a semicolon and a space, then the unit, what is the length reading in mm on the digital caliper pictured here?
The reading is 68.55; mm
